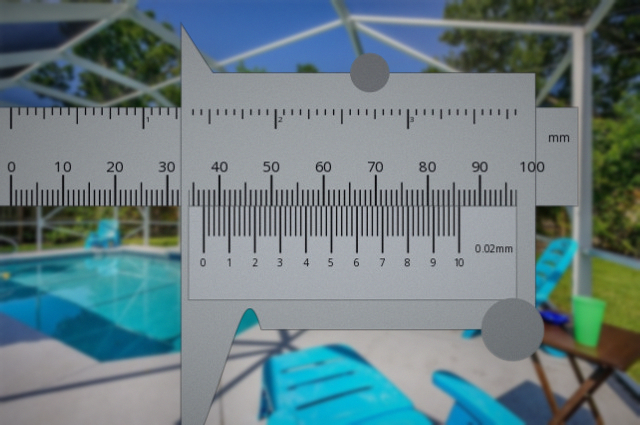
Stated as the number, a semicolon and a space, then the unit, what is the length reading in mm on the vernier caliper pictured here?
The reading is 37.0; mm
